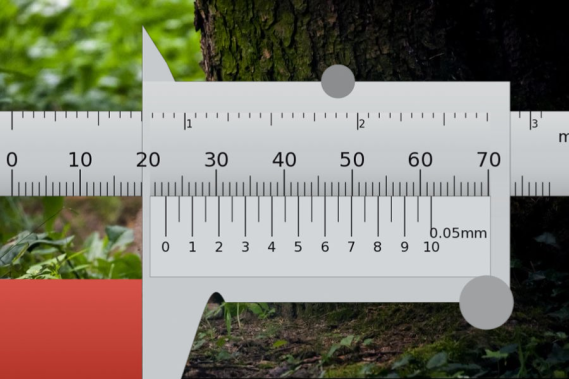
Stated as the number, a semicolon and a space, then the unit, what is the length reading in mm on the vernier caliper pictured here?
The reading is 22.6; mm
